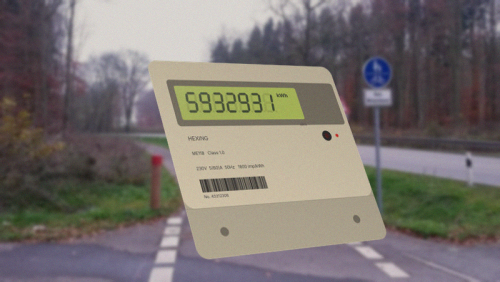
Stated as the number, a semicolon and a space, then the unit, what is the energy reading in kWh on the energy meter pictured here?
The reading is 5932931; kWh
